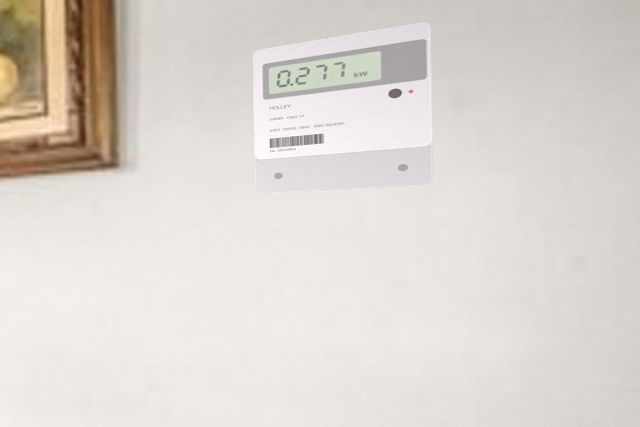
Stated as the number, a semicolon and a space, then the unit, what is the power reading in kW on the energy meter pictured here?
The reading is 0.277; kW
